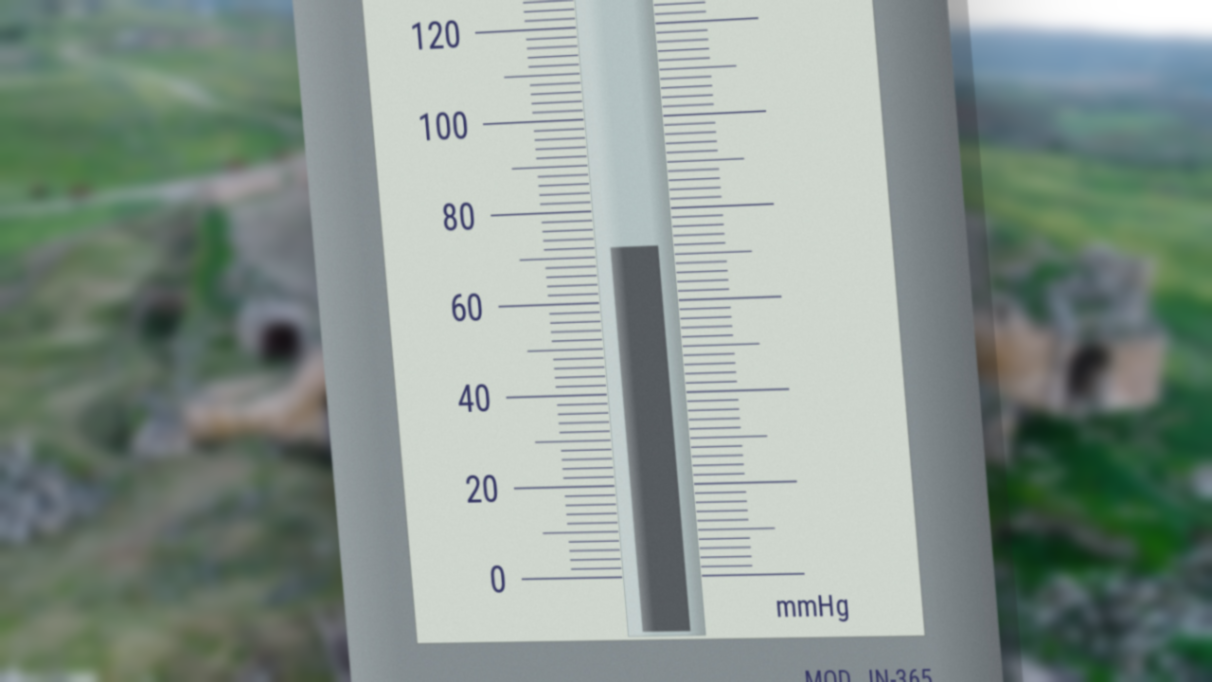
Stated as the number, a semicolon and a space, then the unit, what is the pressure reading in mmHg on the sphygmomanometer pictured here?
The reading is 72; mmHg
